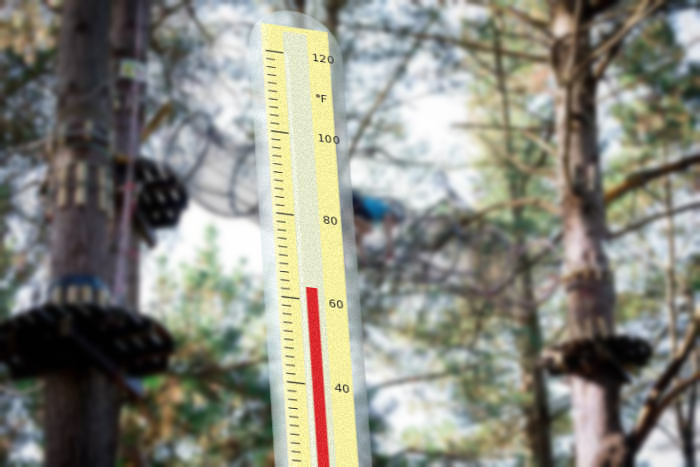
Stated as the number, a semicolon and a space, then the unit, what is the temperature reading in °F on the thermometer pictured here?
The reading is 63; °F
